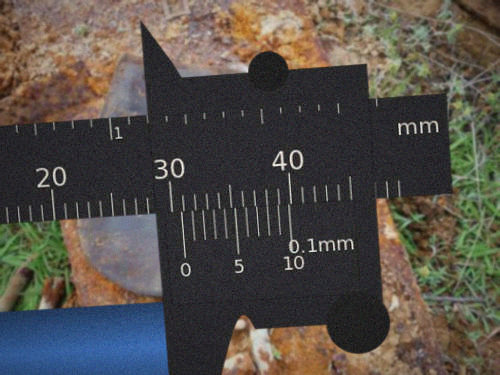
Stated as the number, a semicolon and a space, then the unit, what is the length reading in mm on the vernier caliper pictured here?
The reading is 30.8; mm
